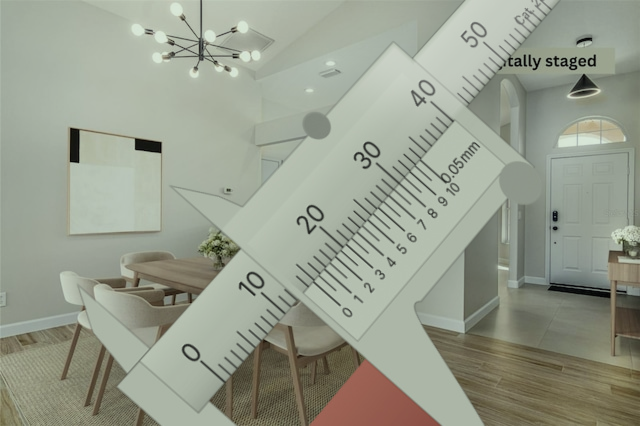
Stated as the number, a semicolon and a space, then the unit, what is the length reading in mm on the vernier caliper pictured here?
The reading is 14.8; mm
